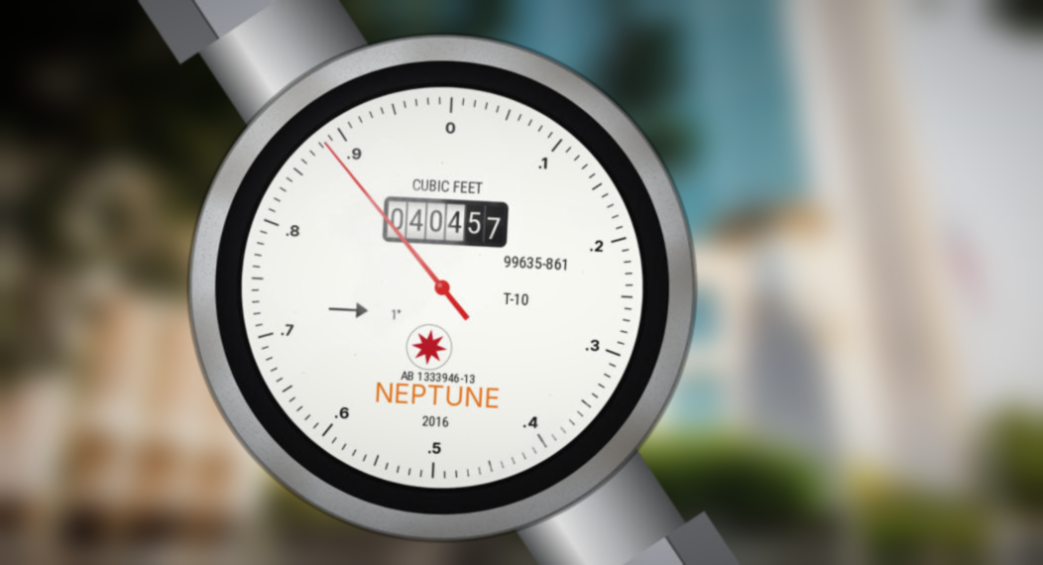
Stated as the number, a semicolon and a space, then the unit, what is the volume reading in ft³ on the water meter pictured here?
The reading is 40456.88; ft³
